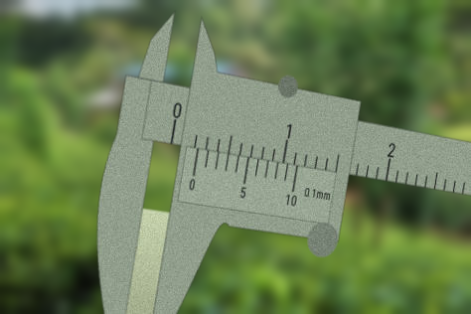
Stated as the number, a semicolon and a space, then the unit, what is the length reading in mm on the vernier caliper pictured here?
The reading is 2.3; mm
